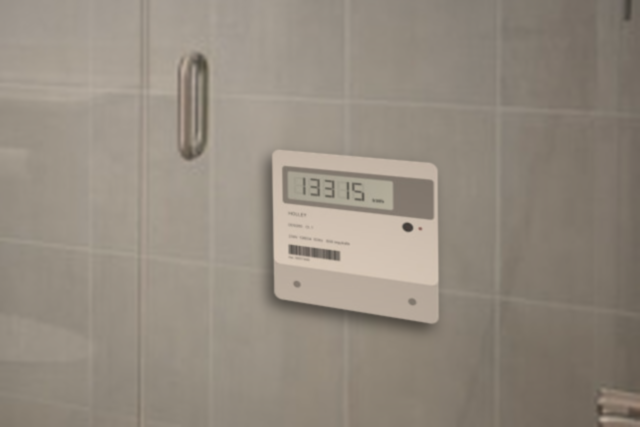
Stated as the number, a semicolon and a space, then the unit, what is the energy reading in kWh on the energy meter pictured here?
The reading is 13315; kWh
